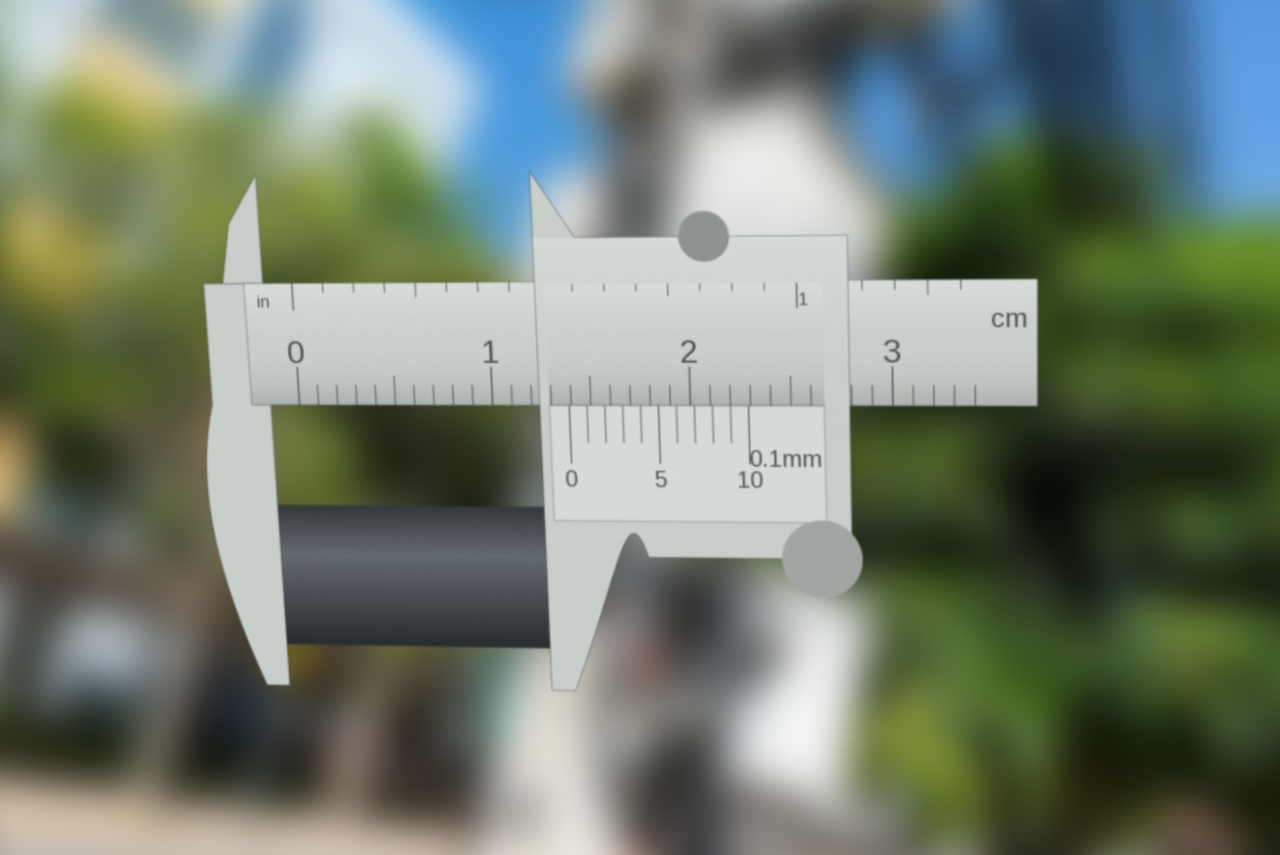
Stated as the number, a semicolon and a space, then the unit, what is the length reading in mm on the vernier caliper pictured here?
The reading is 13.9; mm
